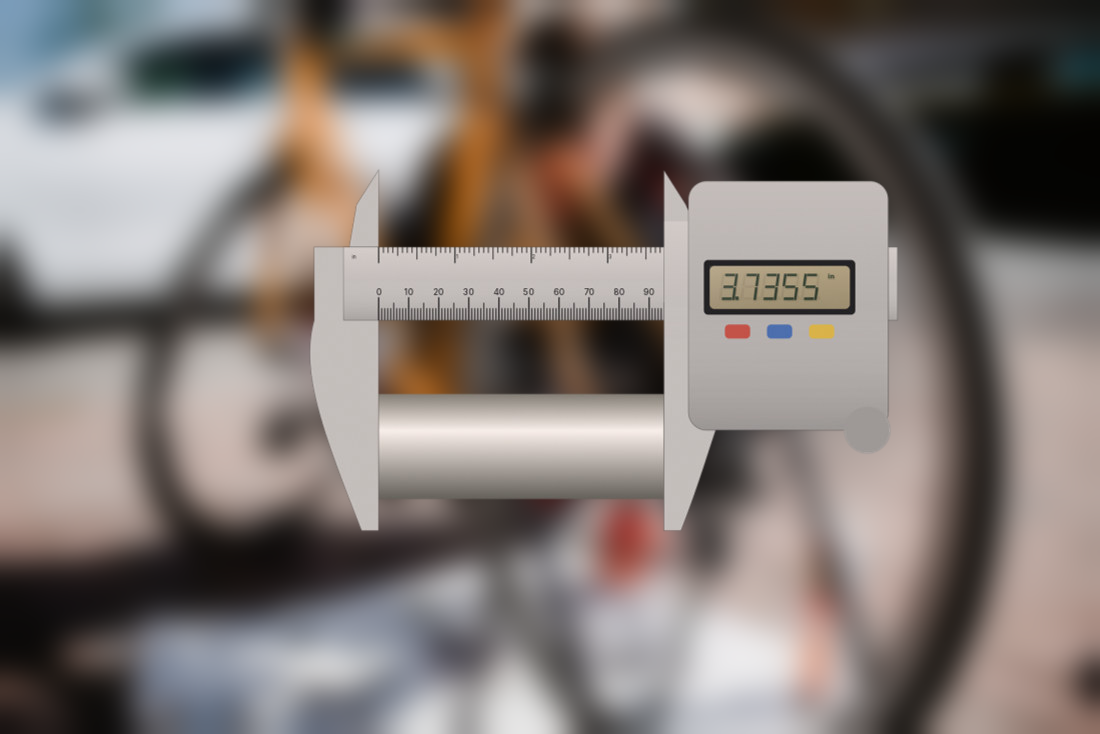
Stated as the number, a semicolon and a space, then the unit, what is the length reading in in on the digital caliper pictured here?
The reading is 3.7355; in
